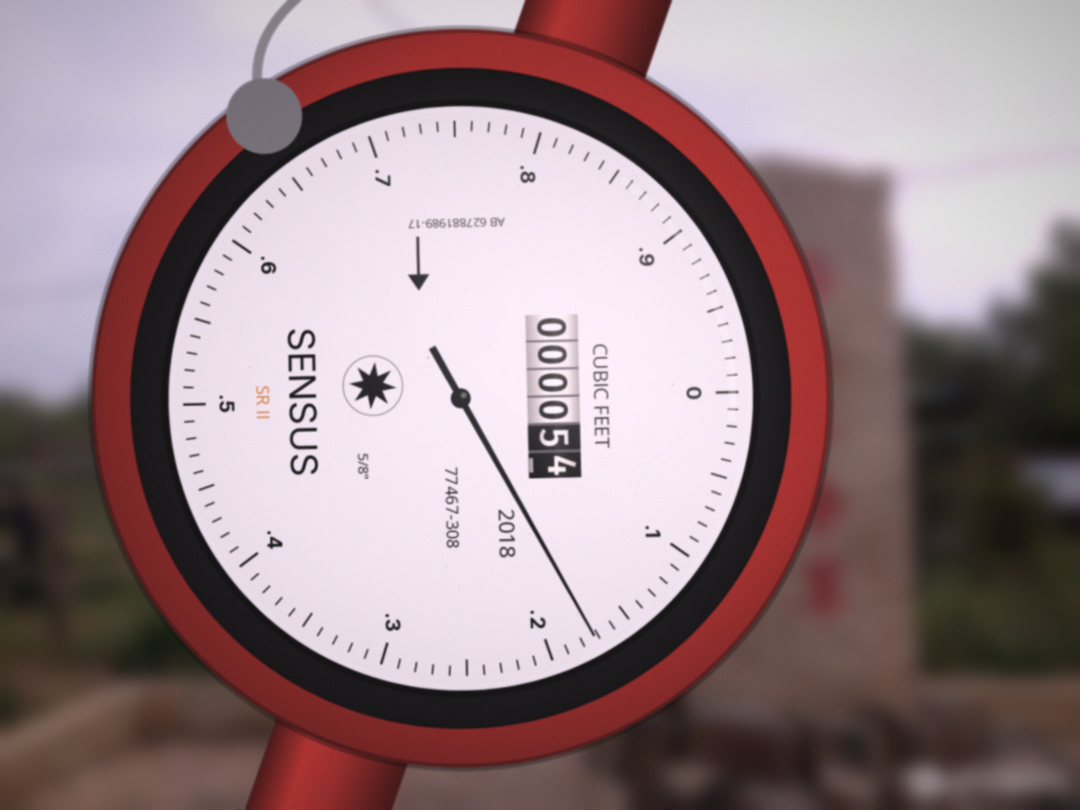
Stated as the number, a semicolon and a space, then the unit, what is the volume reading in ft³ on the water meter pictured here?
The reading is 54.17; ft³
